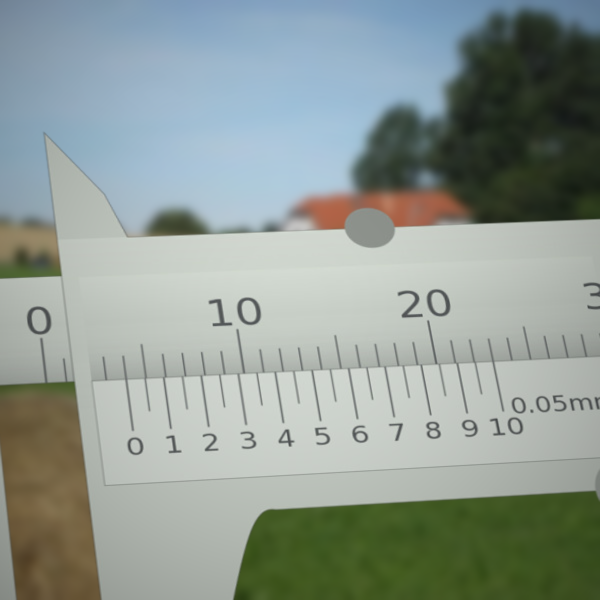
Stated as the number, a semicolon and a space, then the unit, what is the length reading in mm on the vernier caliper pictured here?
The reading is 4.0; mm
